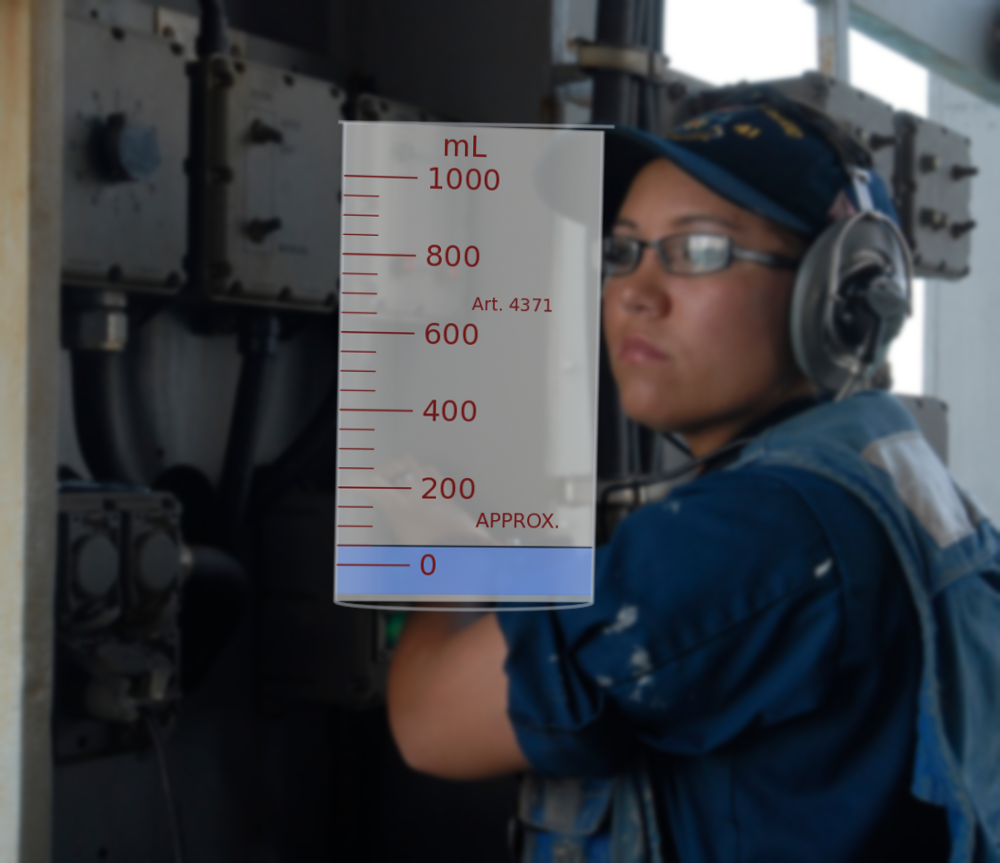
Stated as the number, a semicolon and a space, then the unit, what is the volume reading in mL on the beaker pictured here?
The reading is 50; mL
